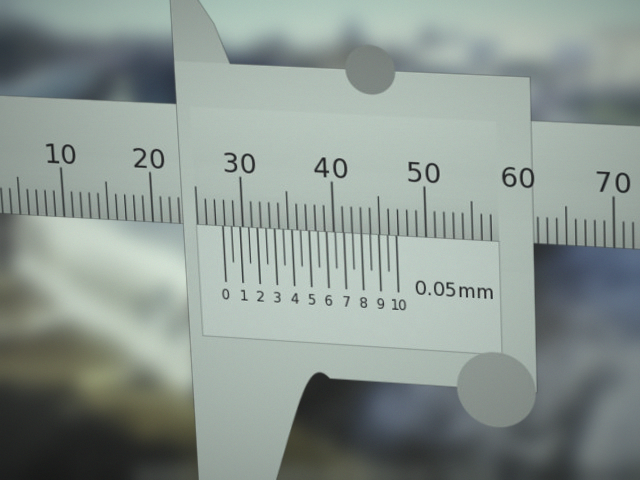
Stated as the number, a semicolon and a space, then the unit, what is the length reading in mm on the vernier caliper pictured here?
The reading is 27.8; mm
